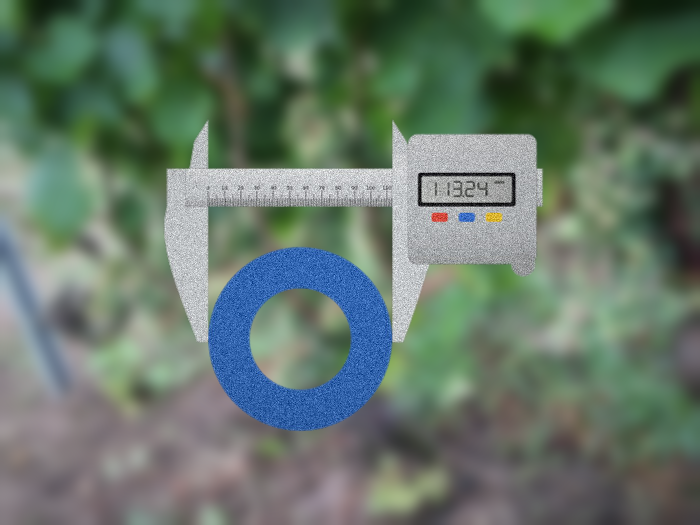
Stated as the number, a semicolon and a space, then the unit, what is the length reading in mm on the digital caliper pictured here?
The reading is 113.24; mm
